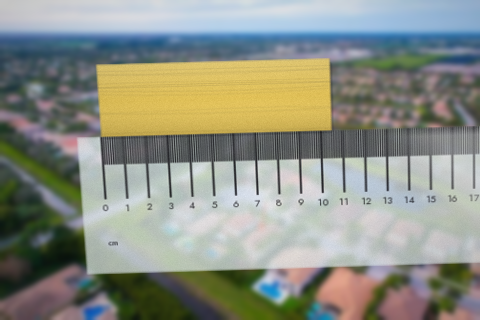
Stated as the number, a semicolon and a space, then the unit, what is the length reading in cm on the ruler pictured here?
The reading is 10.5; cm
